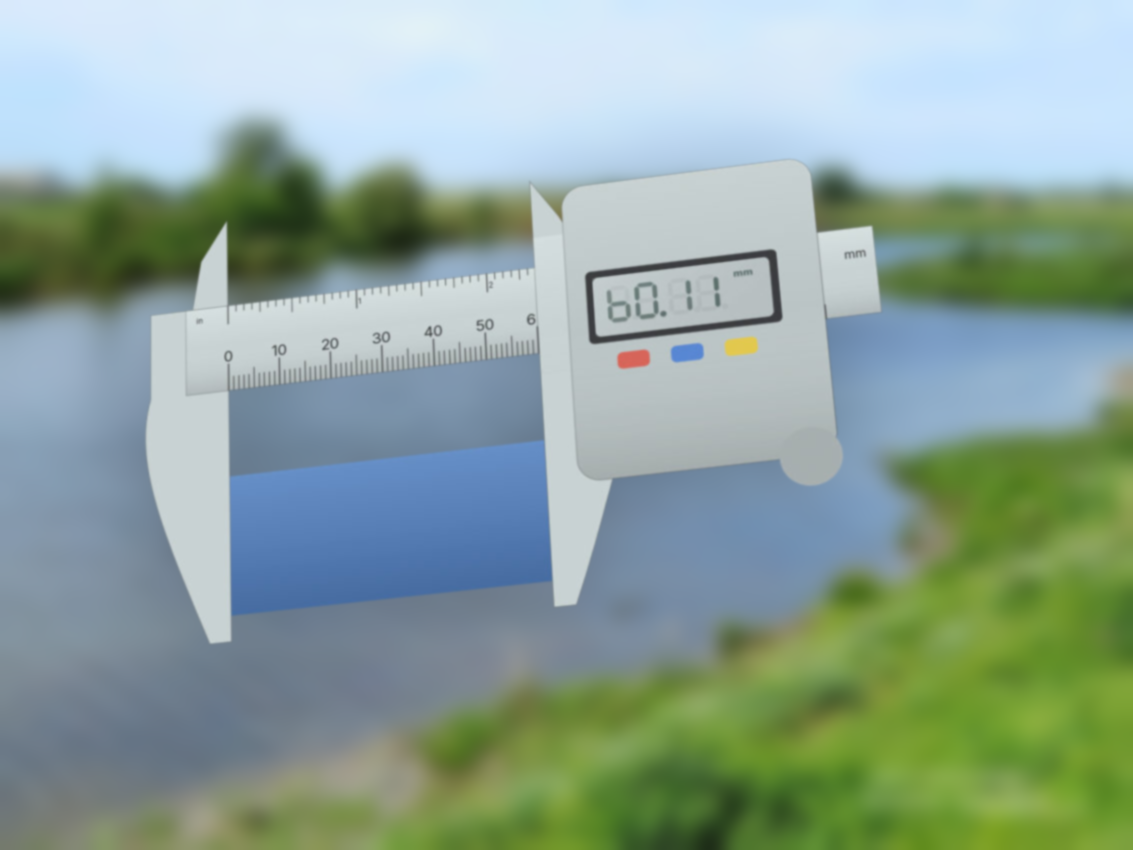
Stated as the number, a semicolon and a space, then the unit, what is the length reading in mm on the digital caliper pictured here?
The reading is 60.11; mm
